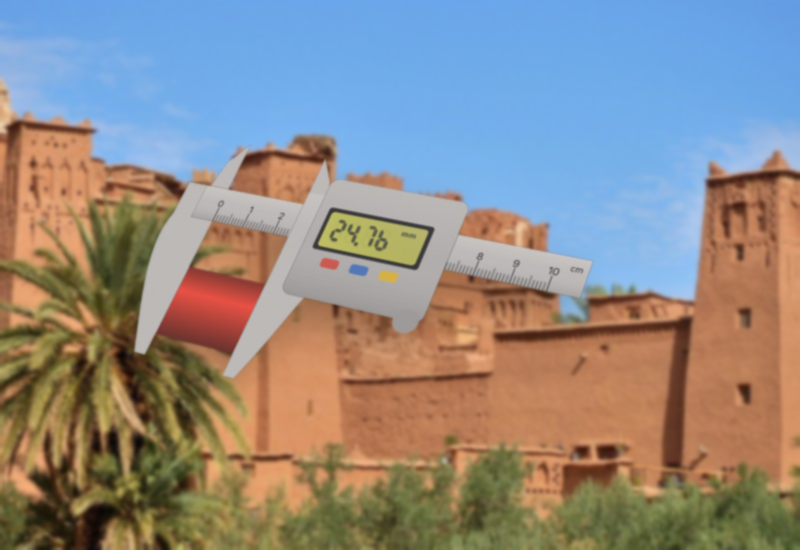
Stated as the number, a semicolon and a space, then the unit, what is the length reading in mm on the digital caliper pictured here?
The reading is 24.76; mm
